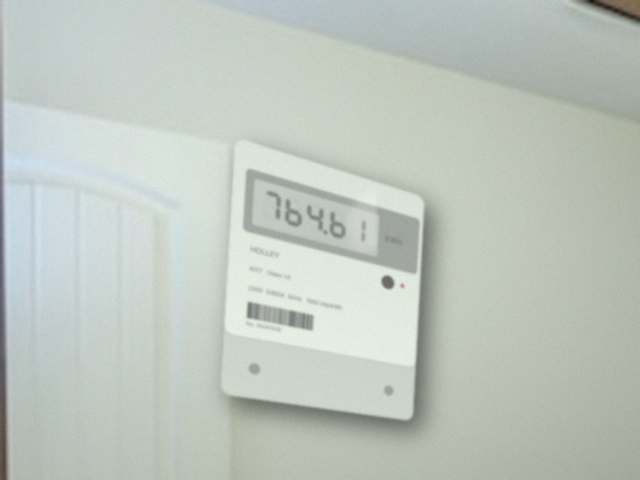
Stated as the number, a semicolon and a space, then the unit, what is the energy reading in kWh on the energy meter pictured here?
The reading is 764.61; kWh
